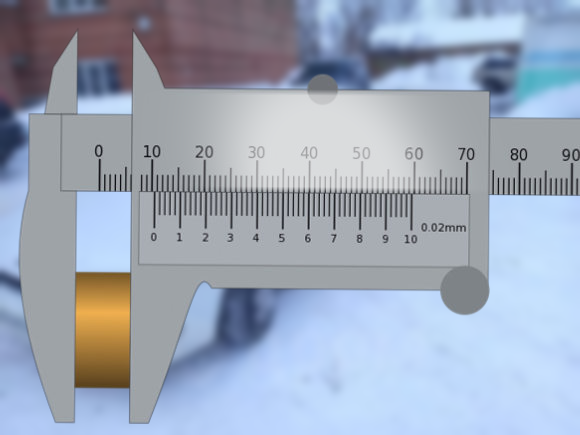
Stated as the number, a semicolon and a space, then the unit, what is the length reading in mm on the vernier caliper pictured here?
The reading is 10.5; mm
